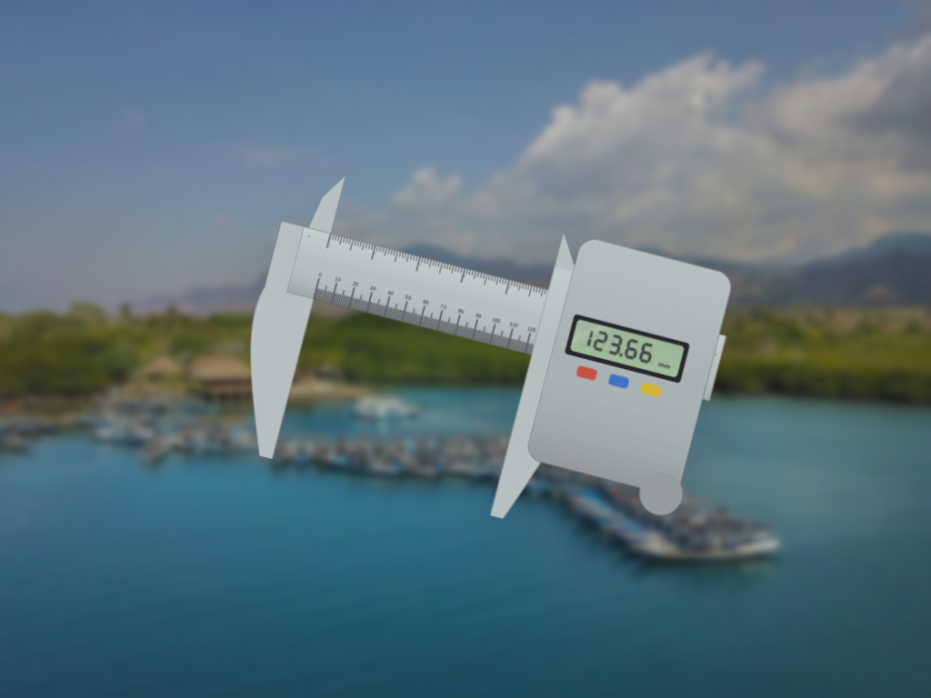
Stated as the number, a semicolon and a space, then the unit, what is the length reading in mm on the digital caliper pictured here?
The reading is 123.66; mm
